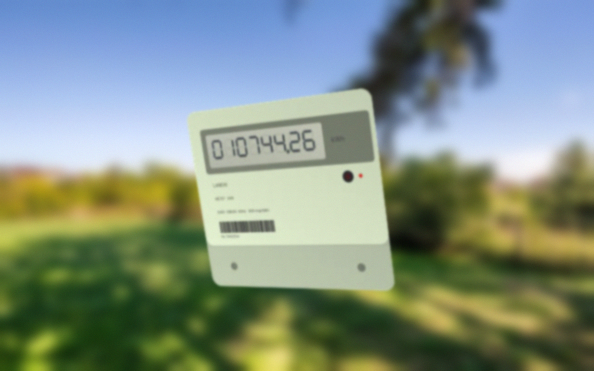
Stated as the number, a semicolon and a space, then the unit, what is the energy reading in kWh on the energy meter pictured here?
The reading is 10744.26; kWh
